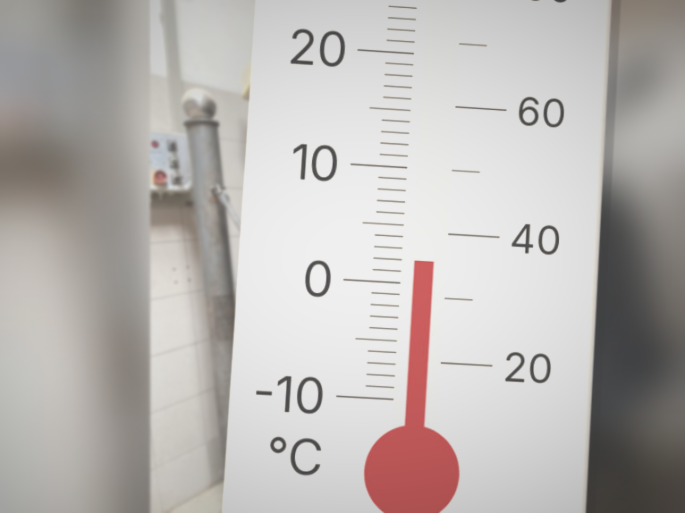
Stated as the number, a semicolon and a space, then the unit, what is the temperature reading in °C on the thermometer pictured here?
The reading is 2; °C
